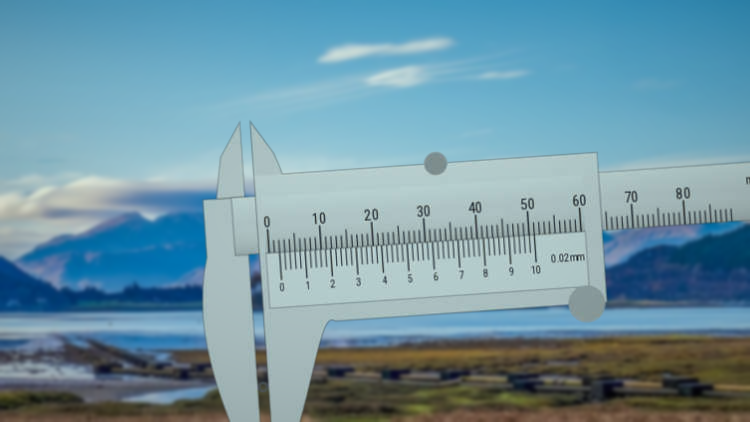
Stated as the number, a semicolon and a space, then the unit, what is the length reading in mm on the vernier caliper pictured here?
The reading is 2.0; mm
